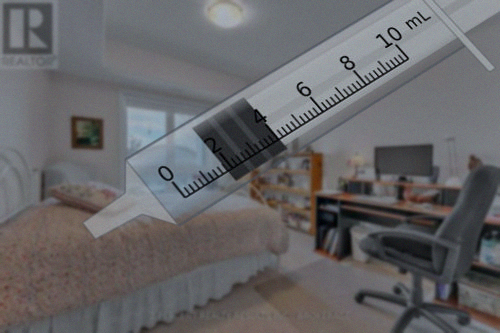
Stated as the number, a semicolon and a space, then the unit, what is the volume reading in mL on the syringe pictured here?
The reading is 1.8; mL
